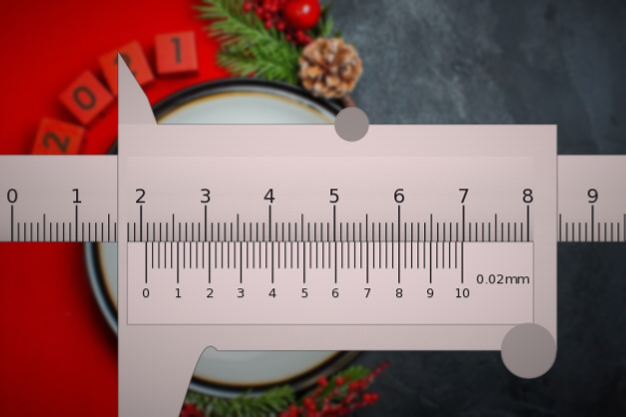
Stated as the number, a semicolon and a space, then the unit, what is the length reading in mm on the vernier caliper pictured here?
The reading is 20.8; mm
